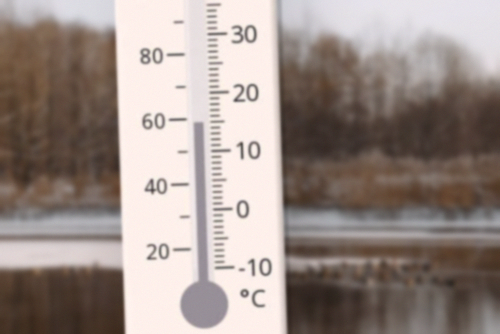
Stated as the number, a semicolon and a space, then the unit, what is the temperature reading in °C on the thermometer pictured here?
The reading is 15; °C
